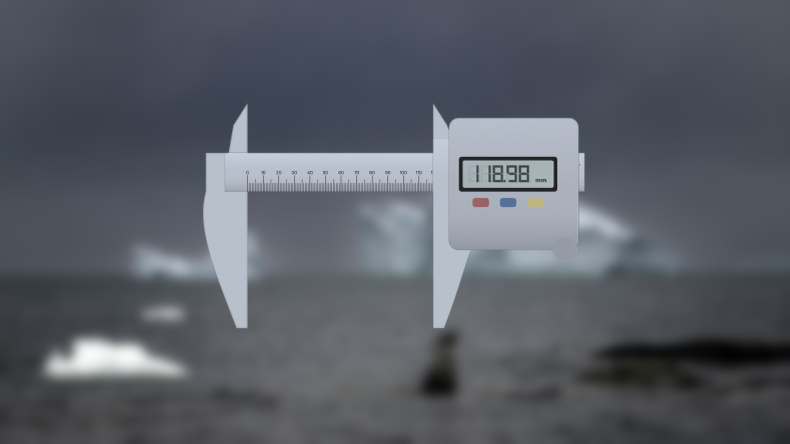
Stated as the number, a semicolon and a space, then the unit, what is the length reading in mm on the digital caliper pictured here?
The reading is 118.98; mm
